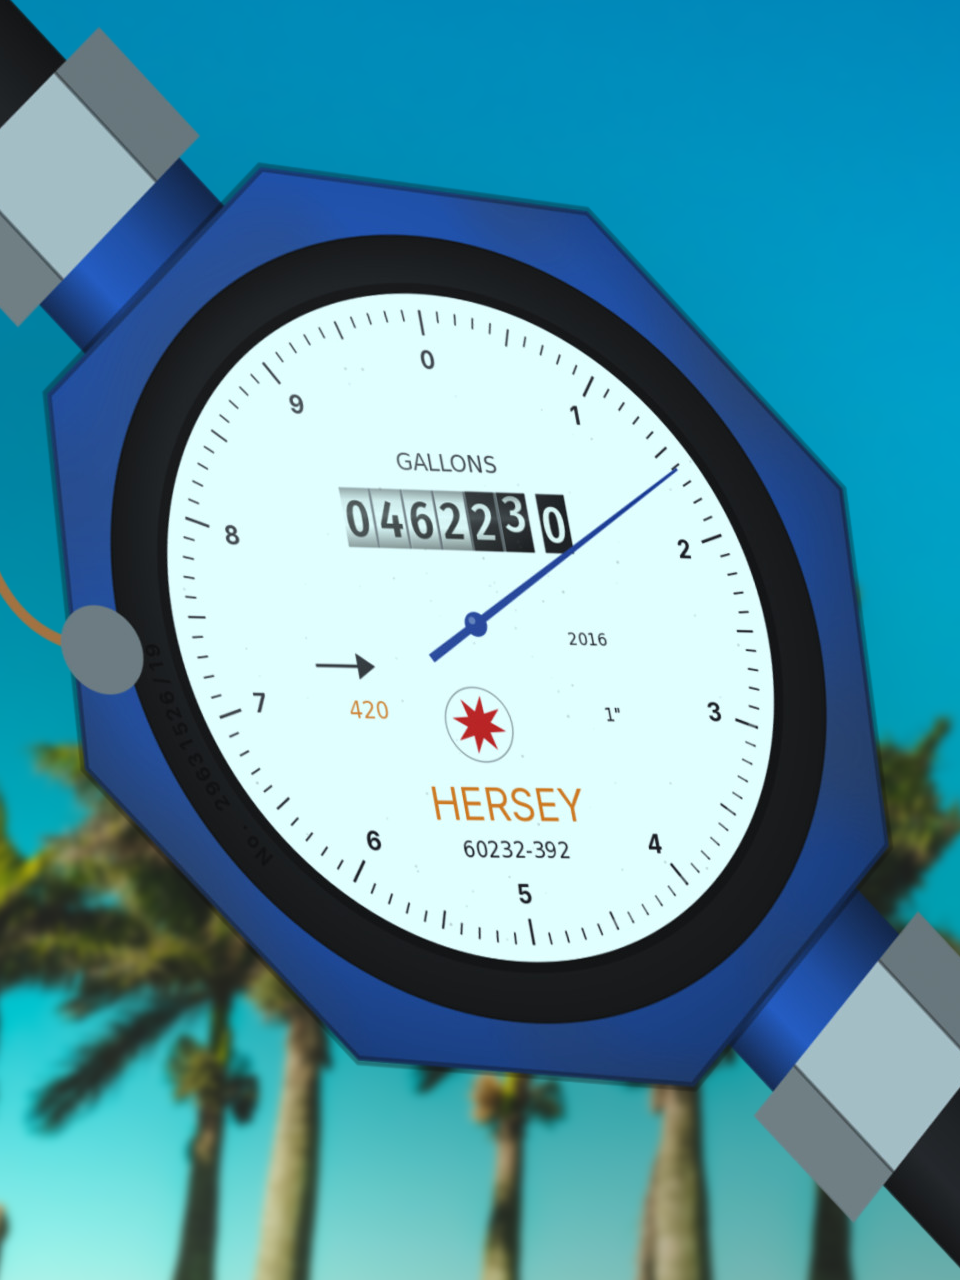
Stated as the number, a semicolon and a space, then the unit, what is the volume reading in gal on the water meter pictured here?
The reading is 462231.6; gal
